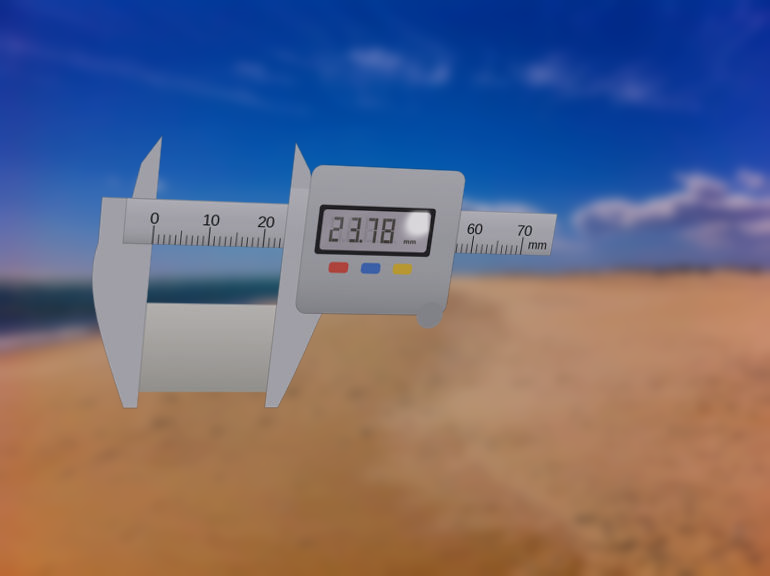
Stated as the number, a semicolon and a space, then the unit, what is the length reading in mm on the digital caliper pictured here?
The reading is 23.78; mm
